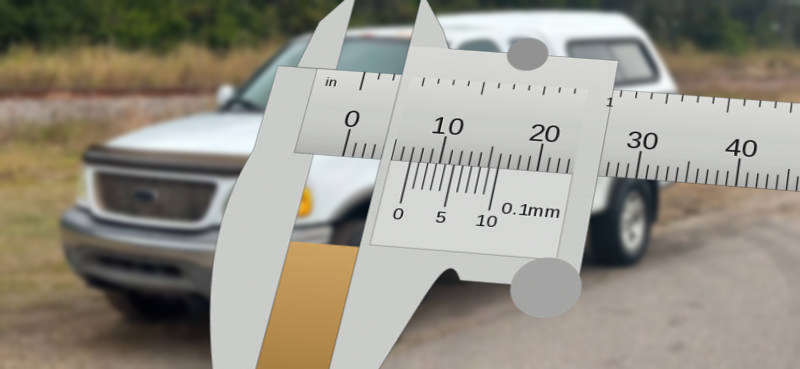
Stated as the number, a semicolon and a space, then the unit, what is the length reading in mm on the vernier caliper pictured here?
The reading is 7.0; mm
